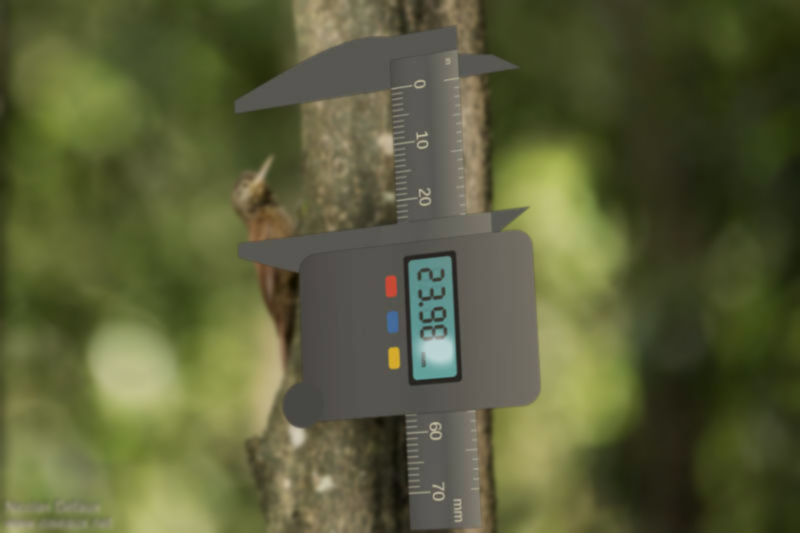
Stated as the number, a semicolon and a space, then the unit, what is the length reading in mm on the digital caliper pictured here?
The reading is 23.98; mm
